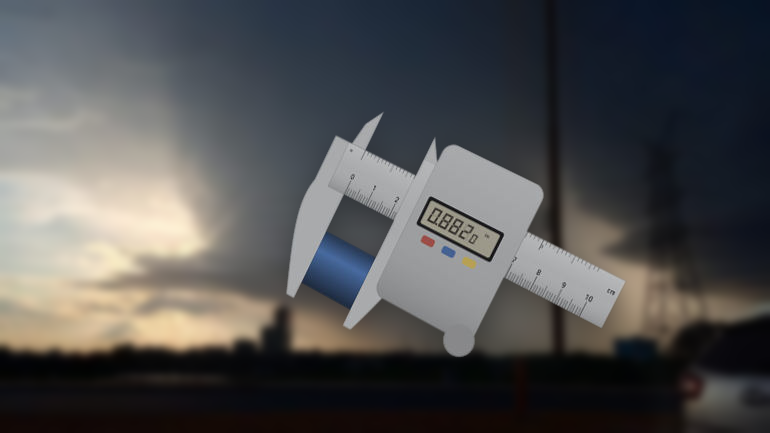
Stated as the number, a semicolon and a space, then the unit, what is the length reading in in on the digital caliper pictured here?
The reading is 0.8820; in
